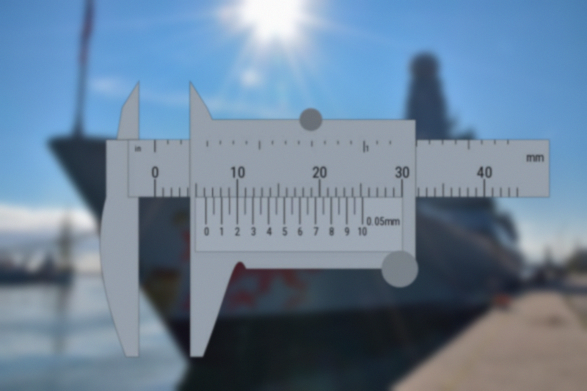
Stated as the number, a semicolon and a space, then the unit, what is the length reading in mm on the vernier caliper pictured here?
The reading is 6.2; mm
